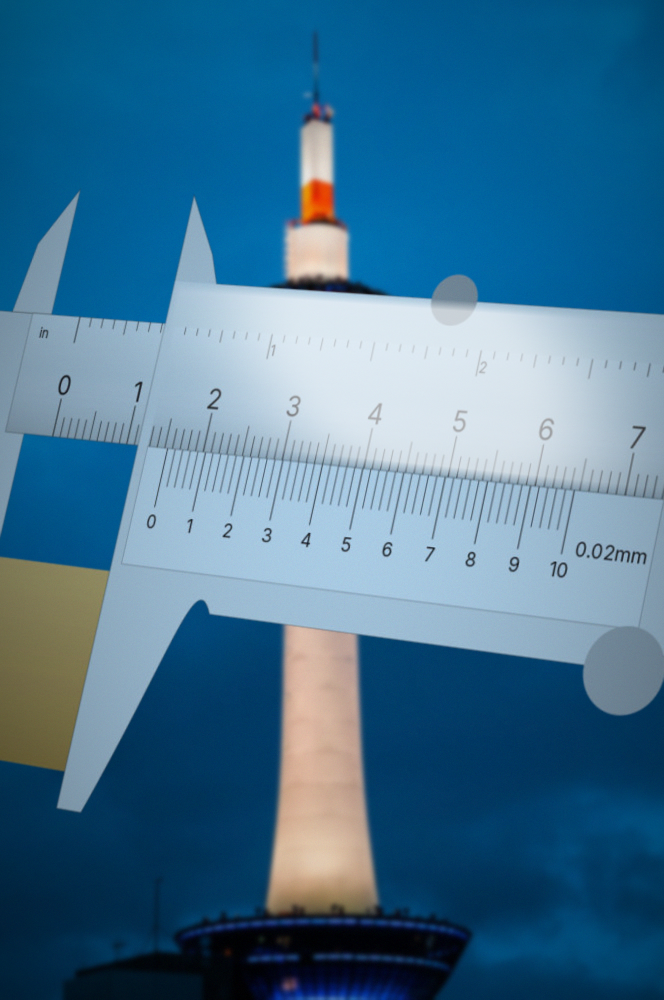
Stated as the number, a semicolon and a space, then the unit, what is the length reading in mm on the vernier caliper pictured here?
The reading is 15.4; mm
